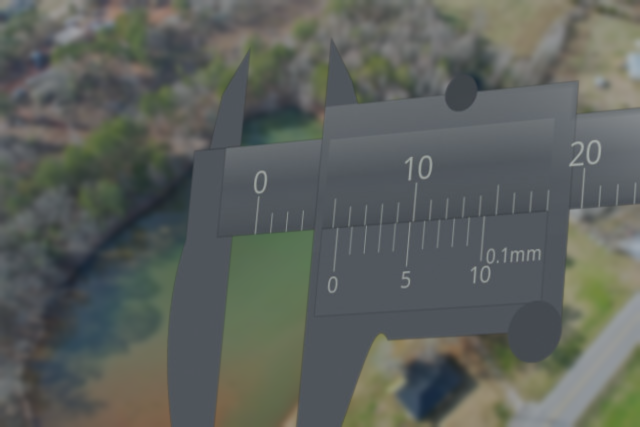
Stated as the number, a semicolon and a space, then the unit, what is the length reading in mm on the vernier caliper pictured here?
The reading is 5.3; mm
